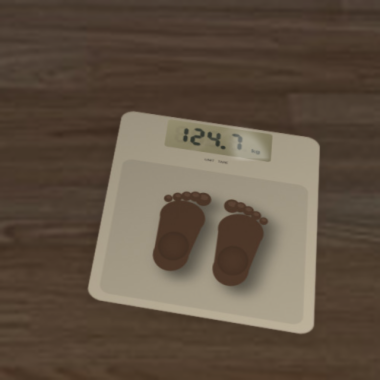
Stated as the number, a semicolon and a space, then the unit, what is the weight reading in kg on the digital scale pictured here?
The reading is 124.7; kg
